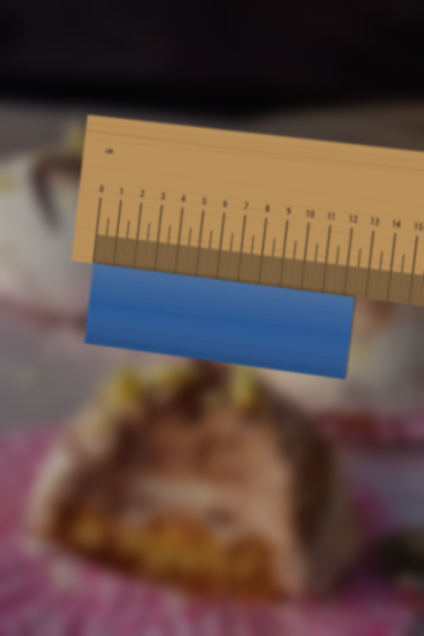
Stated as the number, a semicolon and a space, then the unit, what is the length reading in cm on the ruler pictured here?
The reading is 12.5; cm
